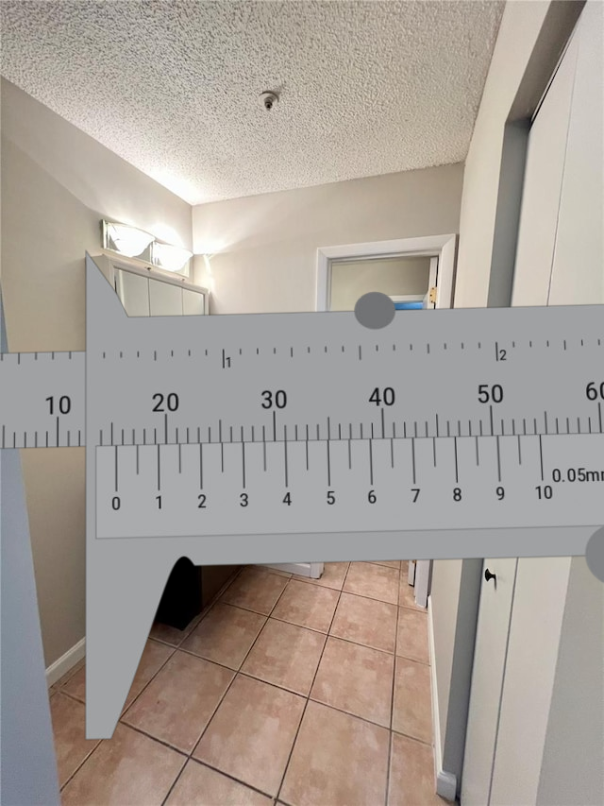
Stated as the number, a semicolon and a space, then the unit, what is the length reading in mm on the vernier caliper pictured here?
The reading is 15.4; mm
